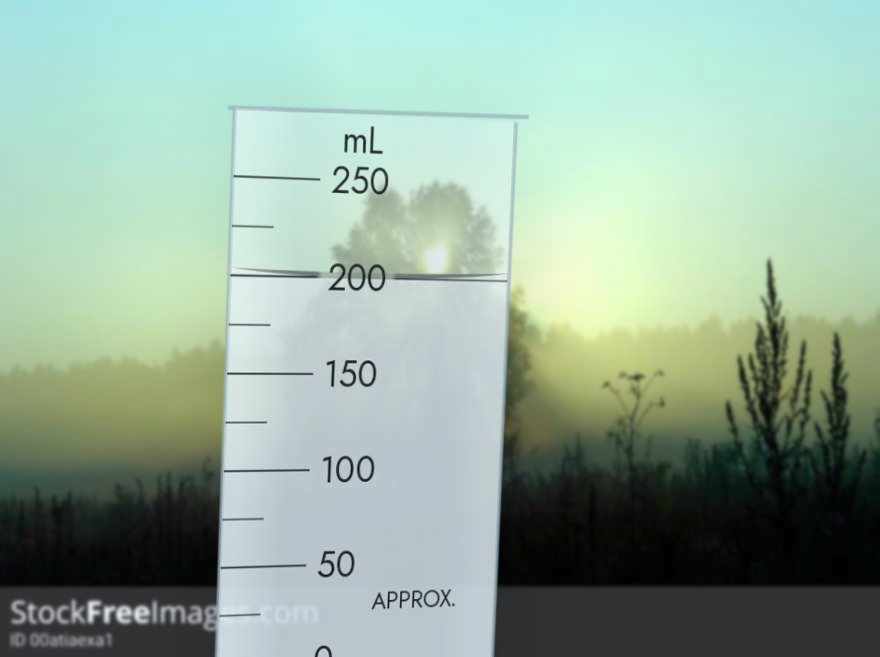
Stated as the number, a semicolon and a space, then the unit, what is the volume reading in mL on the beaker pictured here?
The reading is 200; mL
